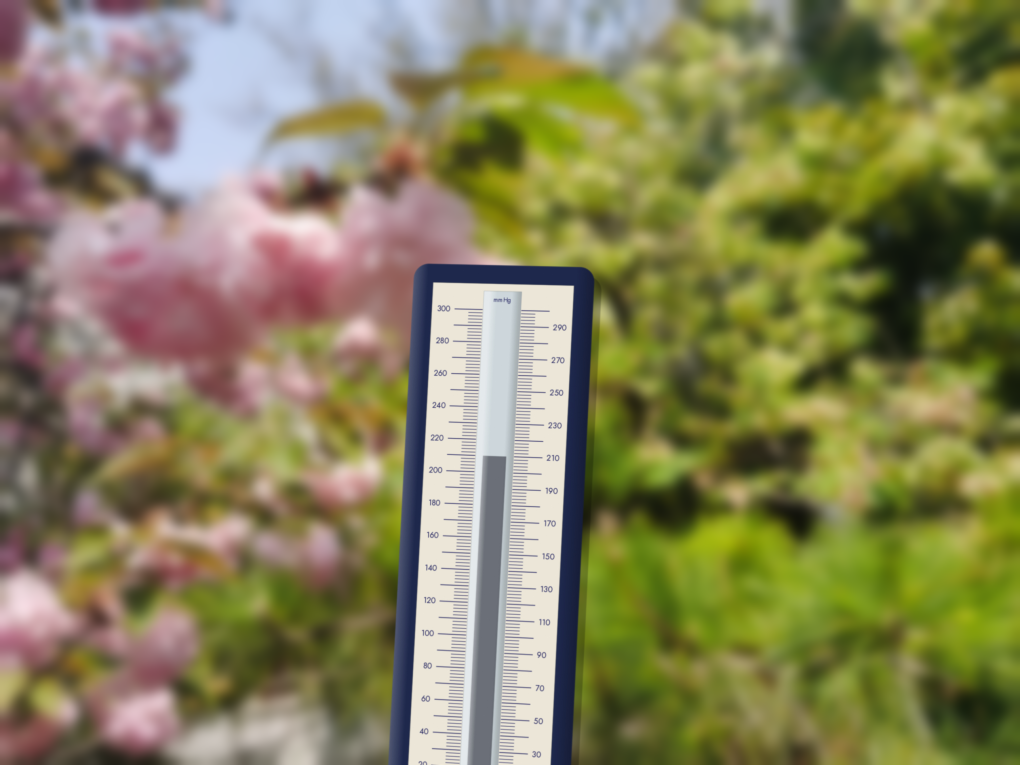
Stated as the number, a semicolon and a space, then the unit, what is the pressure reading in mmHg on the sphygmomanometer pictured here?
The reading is 210; mmHg
